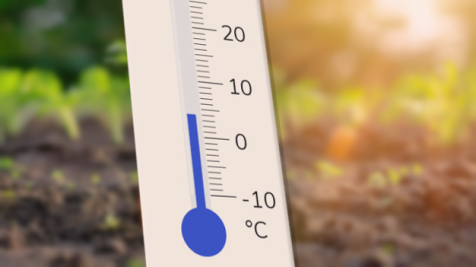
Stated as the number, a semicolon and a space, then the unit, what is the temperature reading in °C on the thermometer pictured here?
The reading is 4; °C
